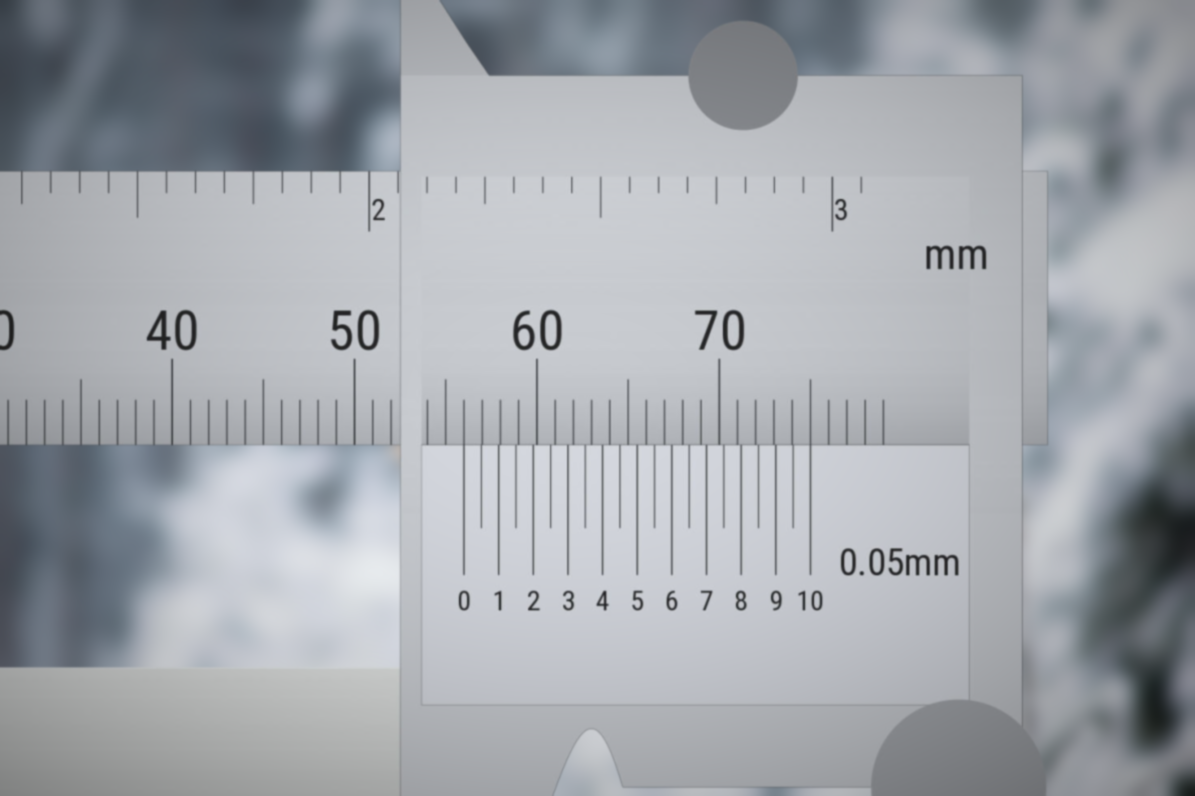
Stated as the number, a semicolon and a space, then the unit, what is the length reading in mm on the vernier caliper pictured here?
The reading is 56.0; mm
